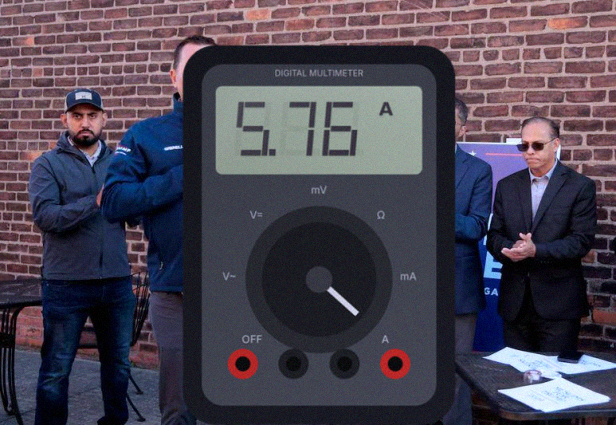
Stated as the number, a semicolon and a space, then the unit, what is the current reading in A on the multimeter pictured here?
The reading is 5.76; A
